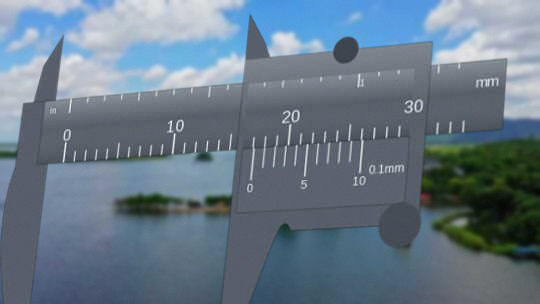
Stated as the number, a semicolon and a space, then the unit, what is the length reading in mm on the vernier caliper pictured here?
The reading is 17.1; mm
